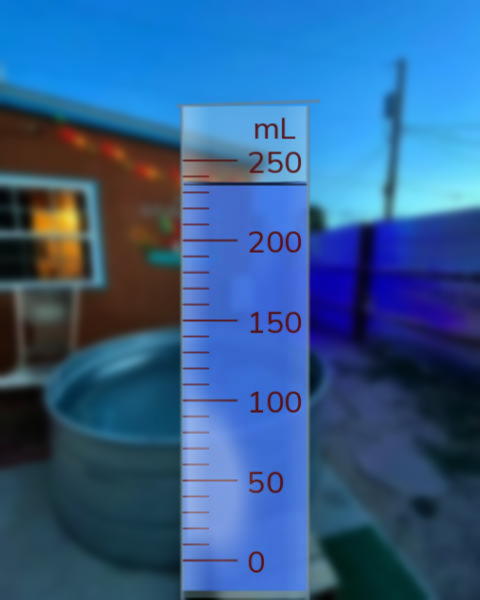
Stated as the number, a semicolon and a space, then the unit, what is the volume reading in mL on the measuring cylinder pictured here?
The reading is 235; mL
